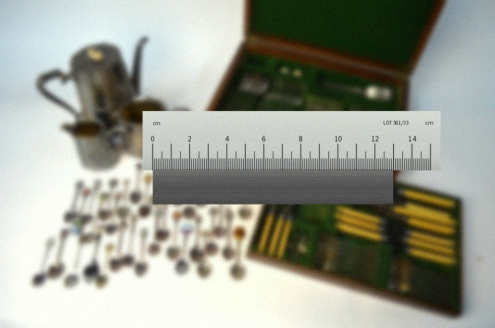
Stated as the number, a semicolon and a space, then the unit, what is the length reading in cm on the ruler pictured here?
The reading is 13; cm
